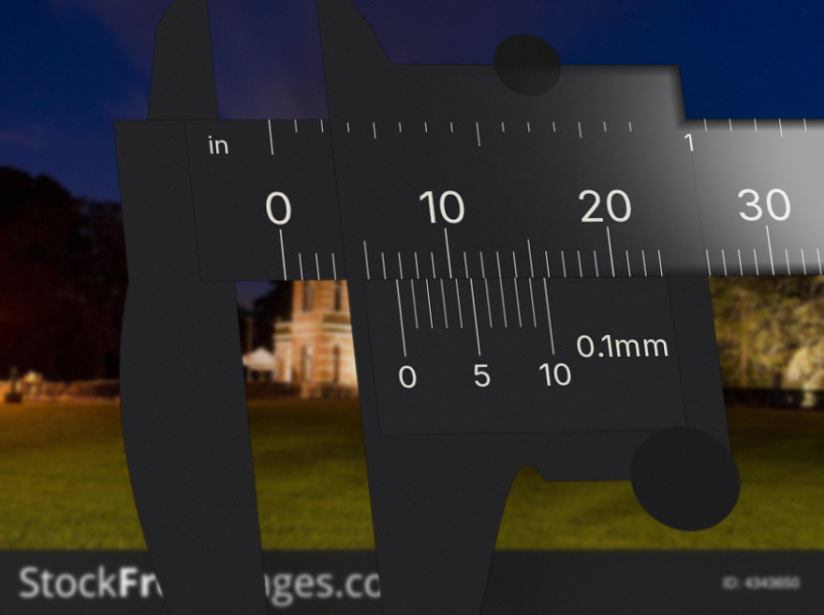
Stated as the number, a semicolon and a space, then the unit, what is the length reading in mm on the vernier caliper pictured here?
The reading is 6.7; mm
